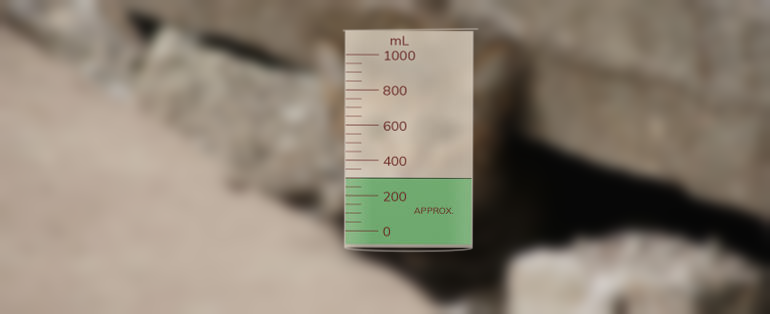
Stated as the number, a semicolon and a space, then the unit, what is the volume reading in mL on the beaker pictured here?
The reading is 300; mL
